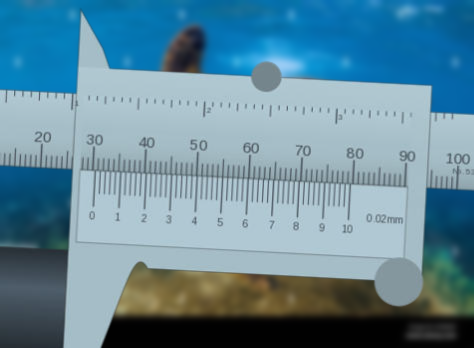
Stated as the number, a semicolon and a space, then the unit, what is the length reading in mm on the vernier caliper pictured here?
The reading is 30.5; mm
